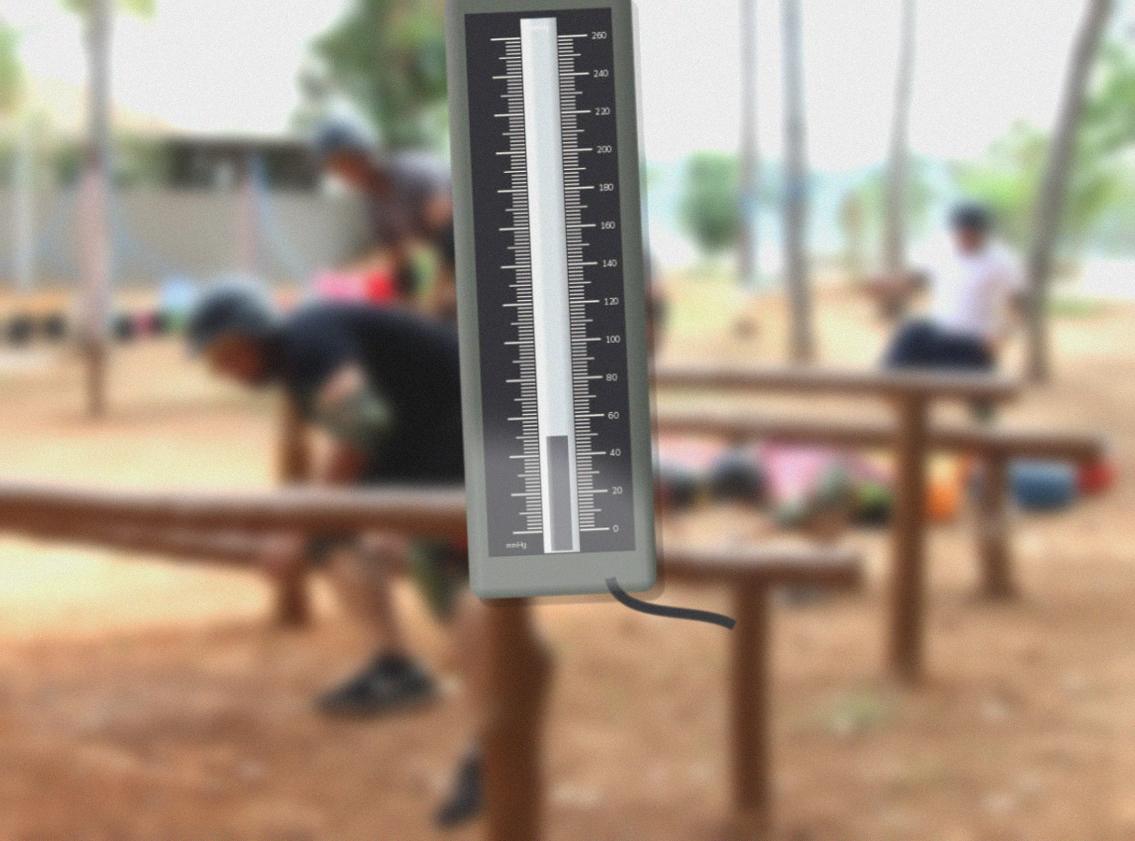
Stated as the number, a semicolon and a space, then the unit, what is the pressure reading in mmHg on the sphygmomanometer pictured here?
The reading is 50; mmHg
